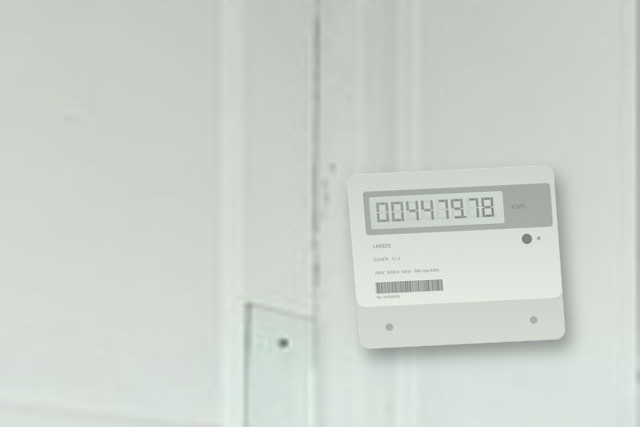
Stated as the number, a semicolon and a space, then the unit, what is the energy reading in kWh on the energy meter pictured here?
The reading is 4479.78; kWh
